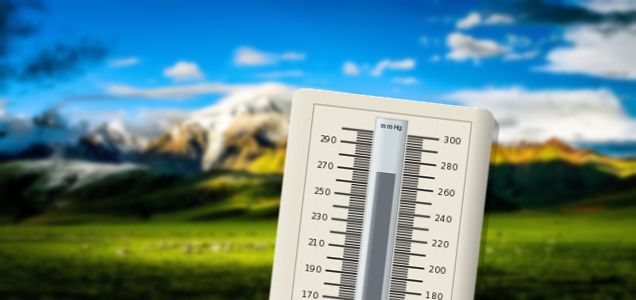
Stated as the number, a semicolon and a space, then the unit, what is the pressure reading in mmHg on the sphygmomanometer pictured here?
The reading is 270; mmHg
